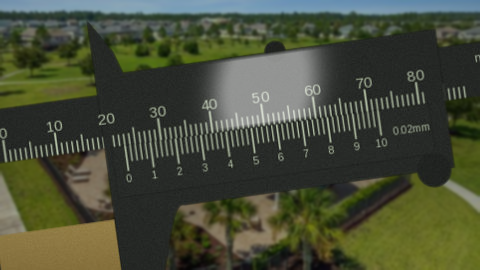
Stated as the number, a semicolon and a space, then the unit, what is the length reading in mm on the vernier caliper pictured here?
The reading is 23.0; mm
